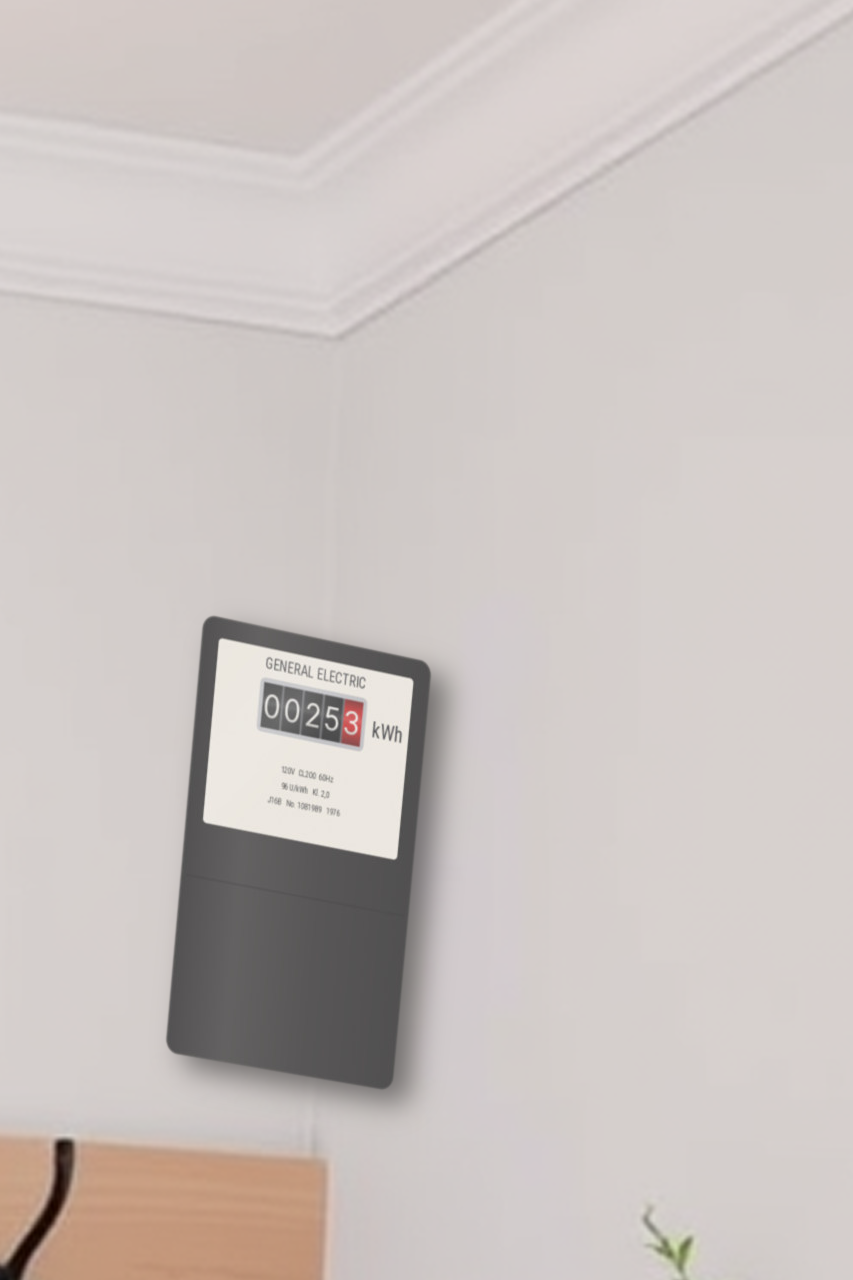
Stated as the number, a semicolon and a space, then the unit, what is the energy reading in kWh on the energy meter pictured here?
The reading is 25.3; kWh
